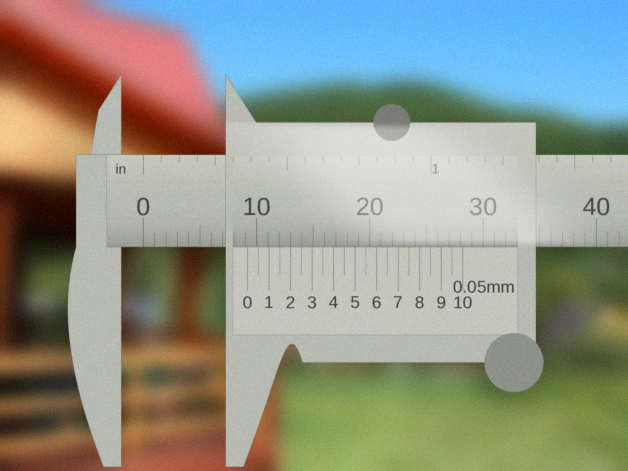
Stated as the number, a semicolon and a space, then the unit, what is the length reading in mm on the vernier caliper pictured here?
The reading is 9.2; mm
